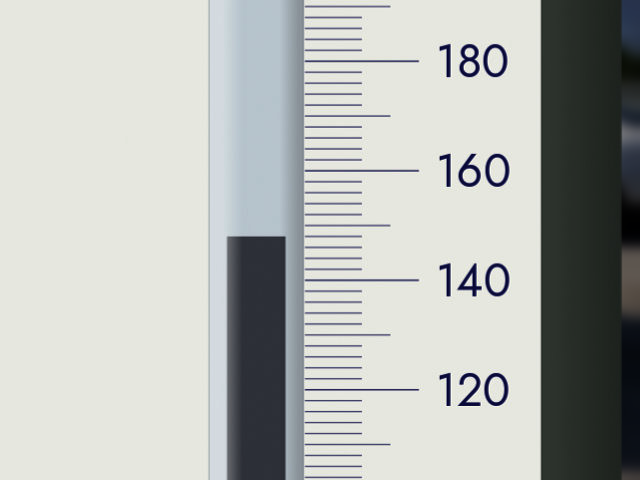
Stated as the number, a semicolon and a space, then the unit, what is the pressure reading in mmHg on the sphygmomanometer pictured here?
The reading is 148; mmHg
